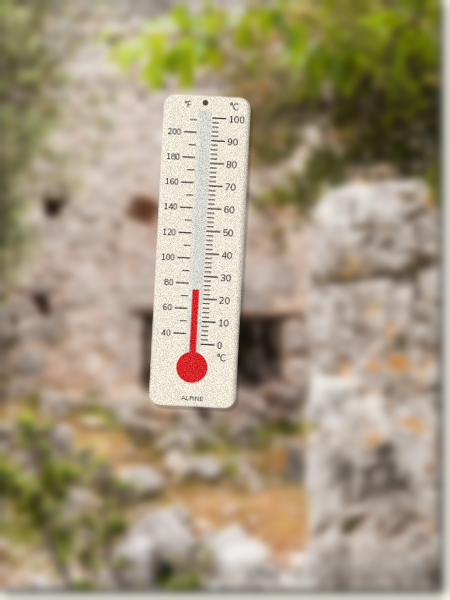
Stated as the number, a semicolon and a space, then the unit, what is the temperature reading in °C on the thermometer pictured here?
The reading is 24; °C
